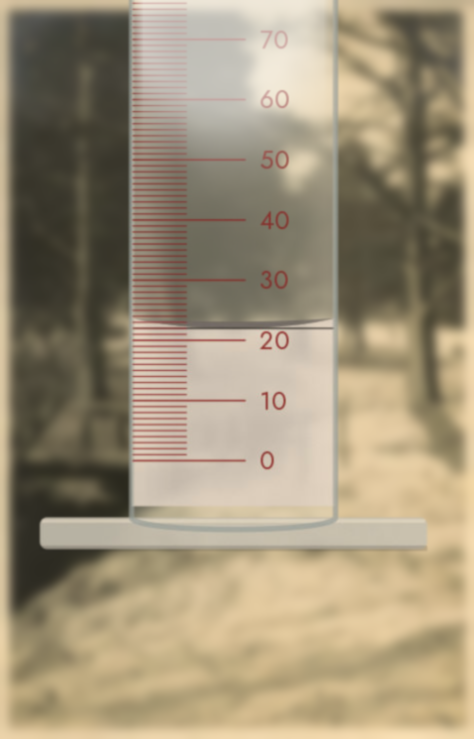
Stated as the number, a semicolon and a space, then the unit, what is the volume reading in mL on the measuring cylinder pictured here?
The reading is 22; mL
